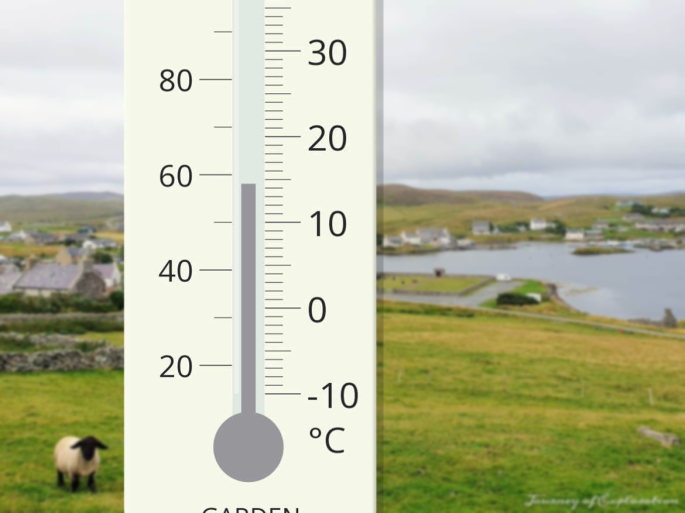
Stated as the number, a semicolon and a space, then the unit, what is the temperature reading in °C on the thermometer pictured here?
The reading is 14.5; °C
